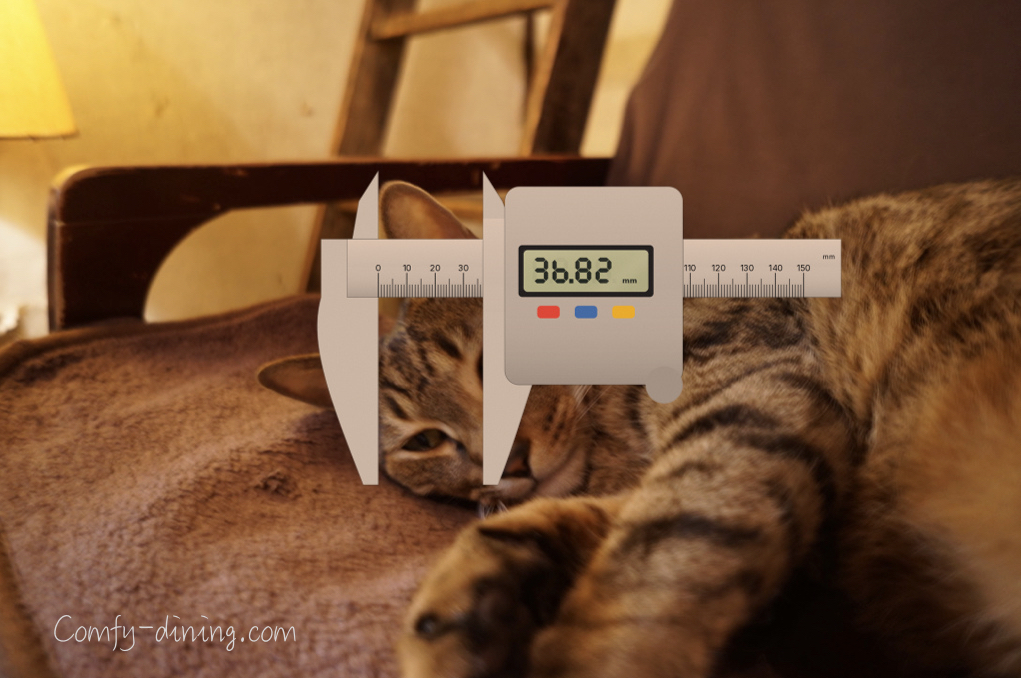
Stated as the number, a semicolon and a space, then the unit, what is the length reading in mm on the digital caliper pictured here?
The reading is 36.82; mm
